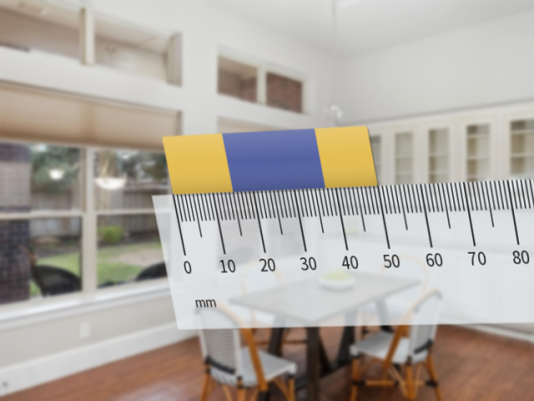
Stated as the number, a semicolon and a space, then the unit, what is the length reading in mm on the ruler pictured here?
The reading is 50; mm
